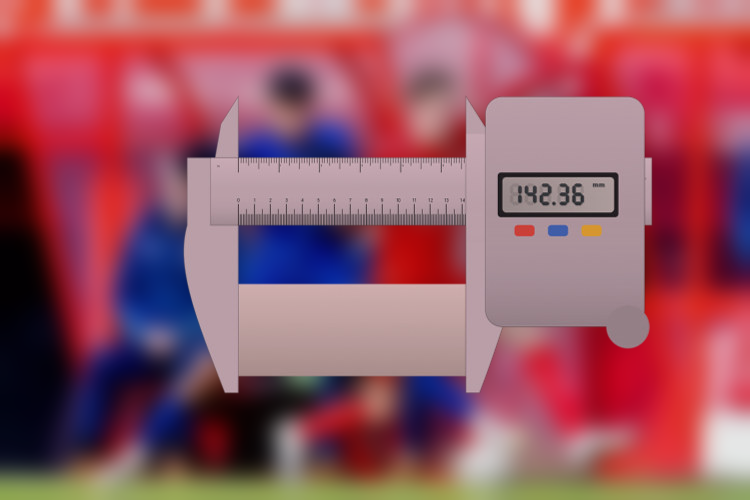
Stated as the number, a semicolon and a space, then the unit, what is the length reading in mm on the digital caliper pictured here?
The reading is 142.36; mm
